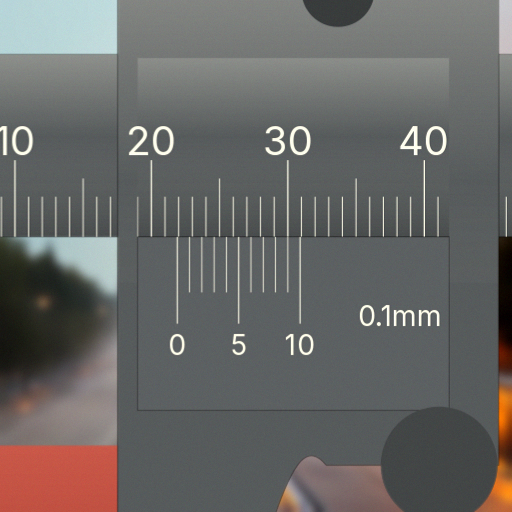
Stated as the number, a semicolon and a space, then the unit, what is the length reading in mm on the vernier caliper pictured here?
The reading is 21.9; mm
